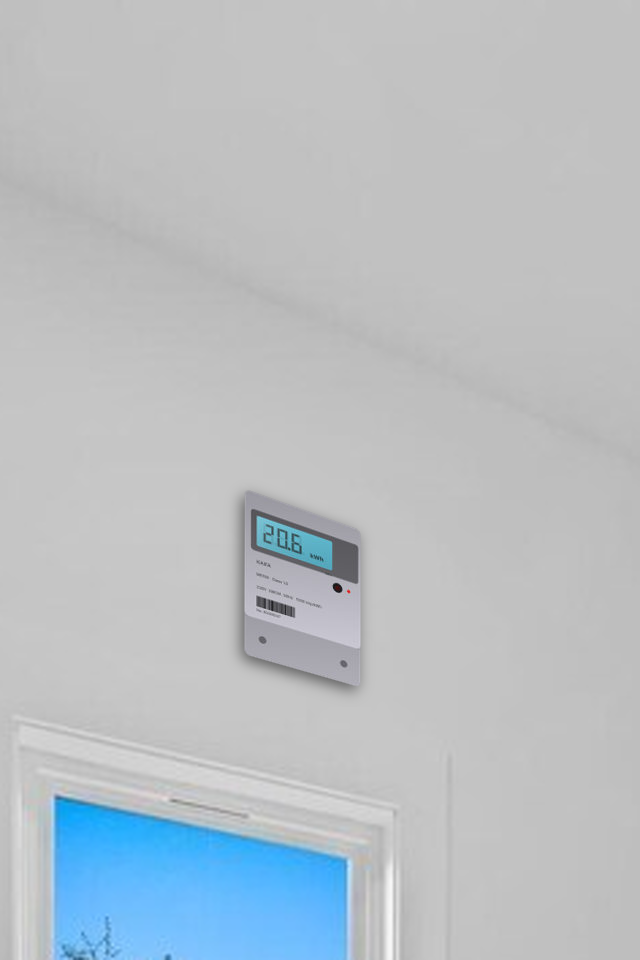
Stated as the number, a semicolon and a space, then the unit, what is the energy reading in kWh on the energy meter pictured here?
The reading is 20.6; kWh
